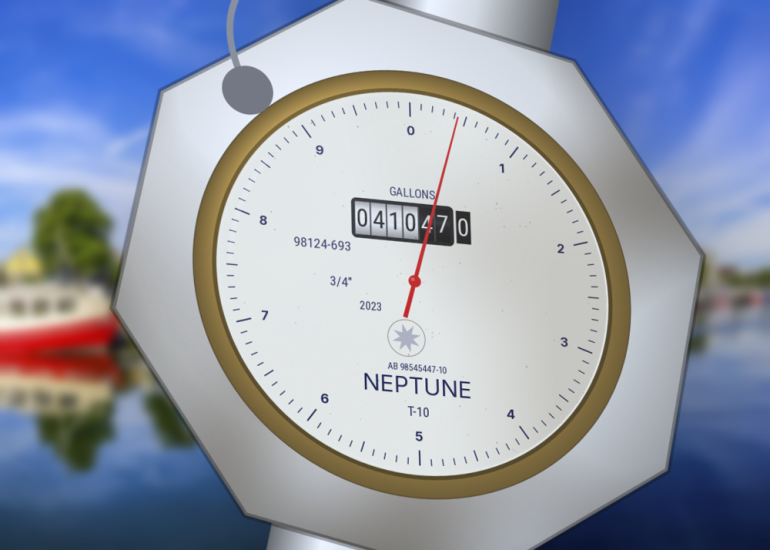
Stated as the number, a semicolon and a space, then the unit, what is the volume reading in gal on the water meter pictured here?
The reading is 410470.4; gal
